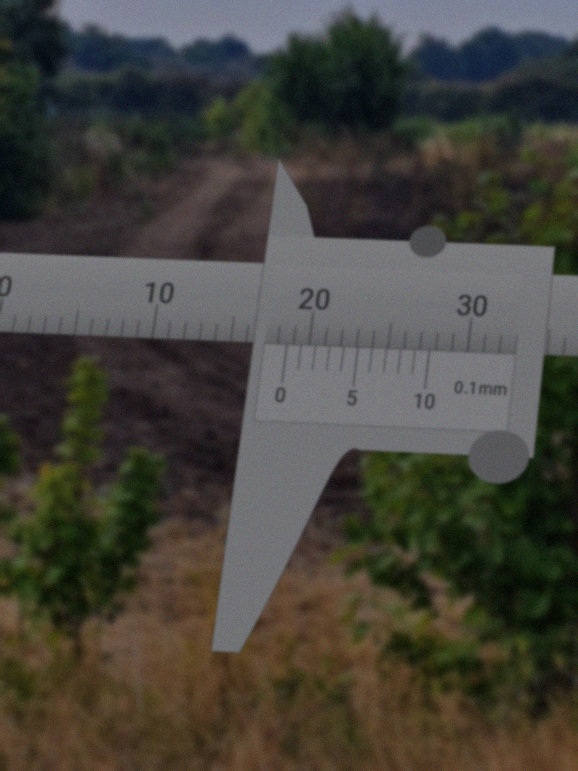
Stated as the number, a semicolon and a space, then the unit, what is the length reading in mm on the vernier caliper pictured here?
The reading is 18.6; mm
